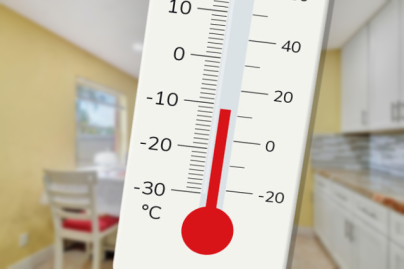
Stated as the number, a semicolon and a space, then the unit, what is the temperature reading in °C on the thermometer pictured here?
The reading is -11; °C
